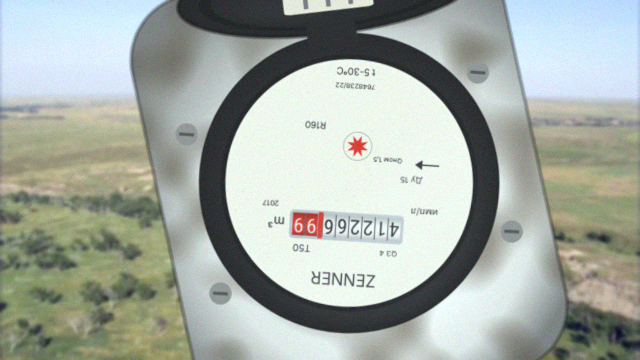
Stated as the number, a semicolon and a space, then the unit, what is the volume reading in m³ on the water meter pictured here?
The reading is 412266.99; m³
